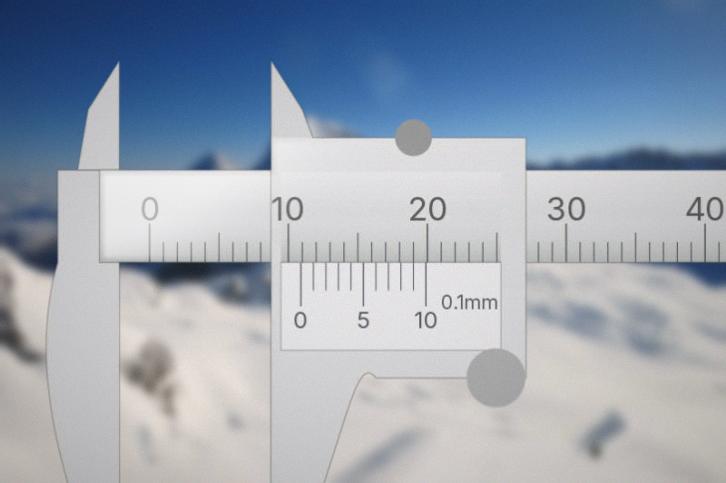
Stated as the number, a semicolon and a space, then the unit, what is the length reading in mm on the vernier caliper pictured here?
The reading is 10.9; mm
